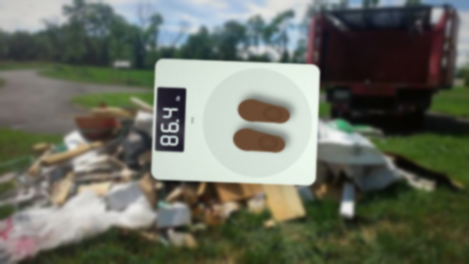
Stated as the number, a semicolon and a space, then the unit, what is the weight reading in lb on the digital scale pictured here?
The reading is 86.4; lb
